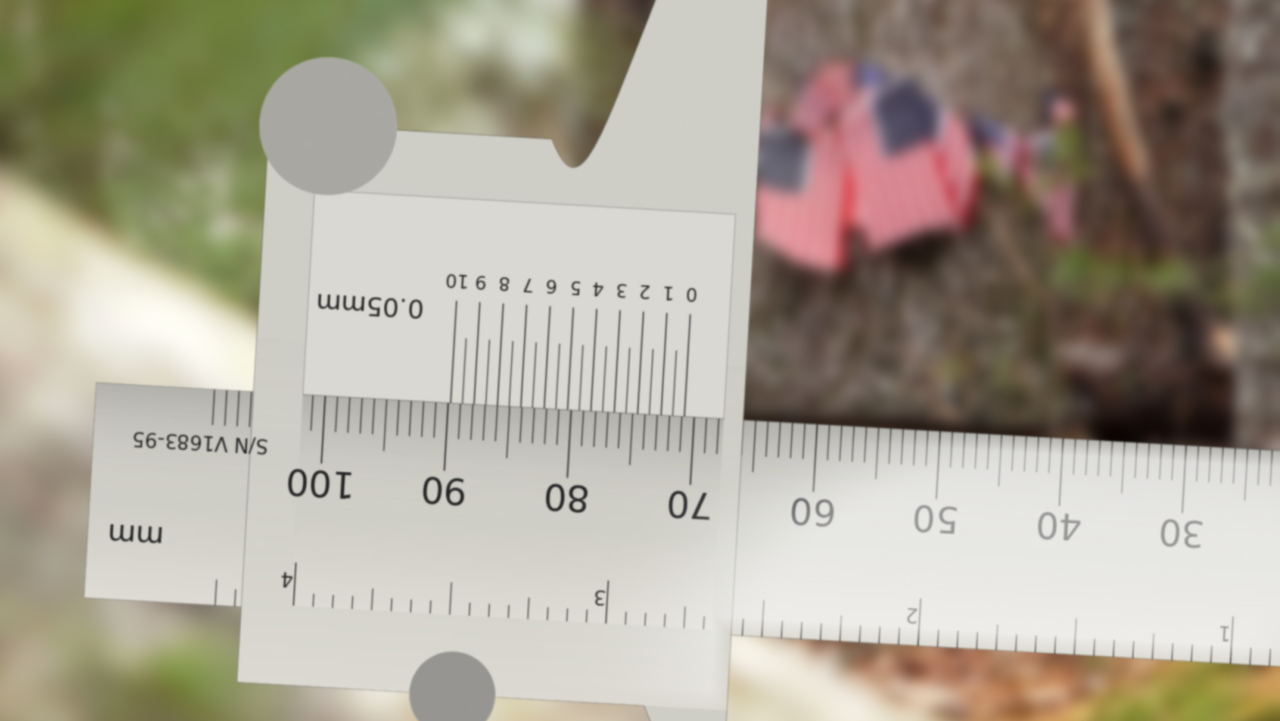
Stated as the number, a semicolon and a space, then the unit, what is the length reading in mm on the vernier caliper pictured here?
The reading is 70.8; mm
